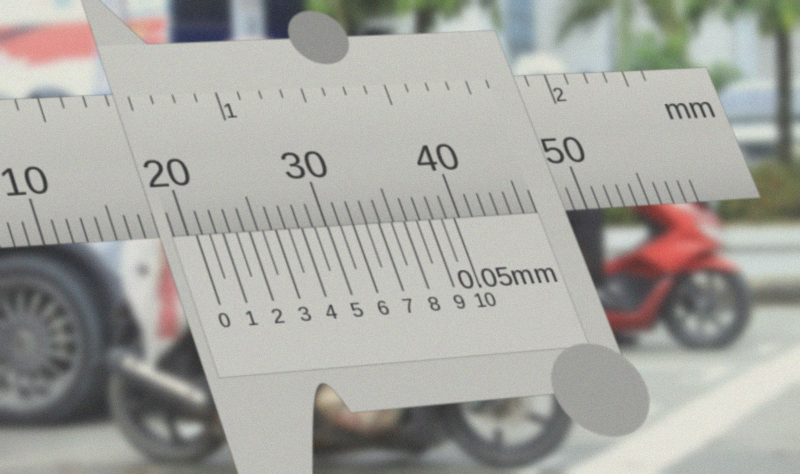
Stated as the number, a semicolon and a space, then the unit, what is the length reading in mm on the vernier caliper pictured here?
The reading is 20.6; mm
